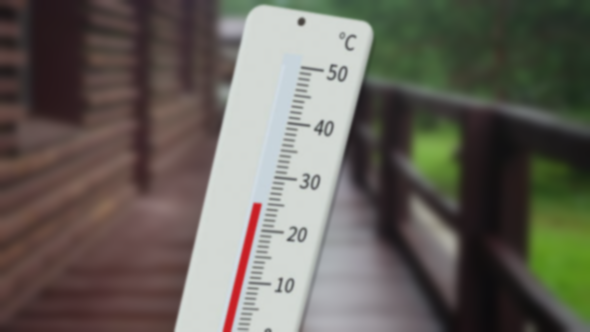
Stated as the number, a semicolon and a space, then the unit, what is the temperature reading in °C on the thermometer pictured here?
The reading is 25; °C
